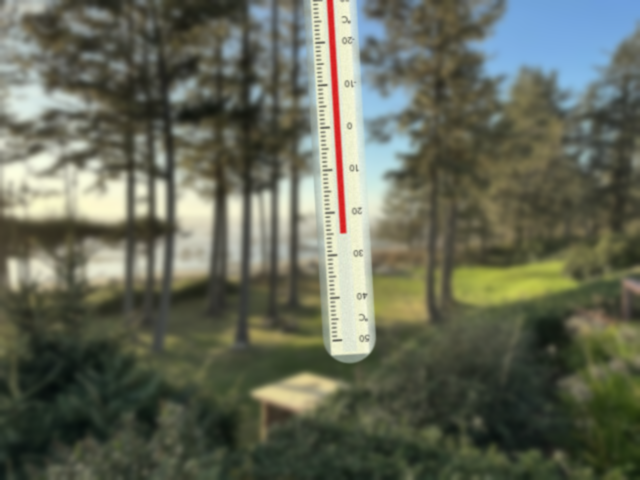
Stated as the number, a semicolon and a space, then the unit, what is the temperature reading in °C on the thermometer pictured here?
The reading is 25; °C
